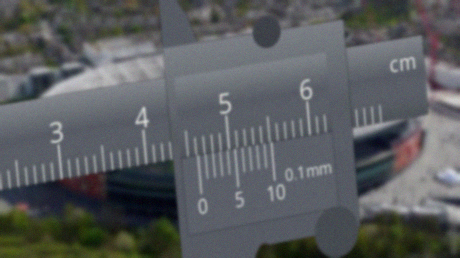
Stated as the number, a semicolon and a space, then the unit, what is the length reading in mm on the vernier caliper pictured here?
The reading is 46.2; mm
